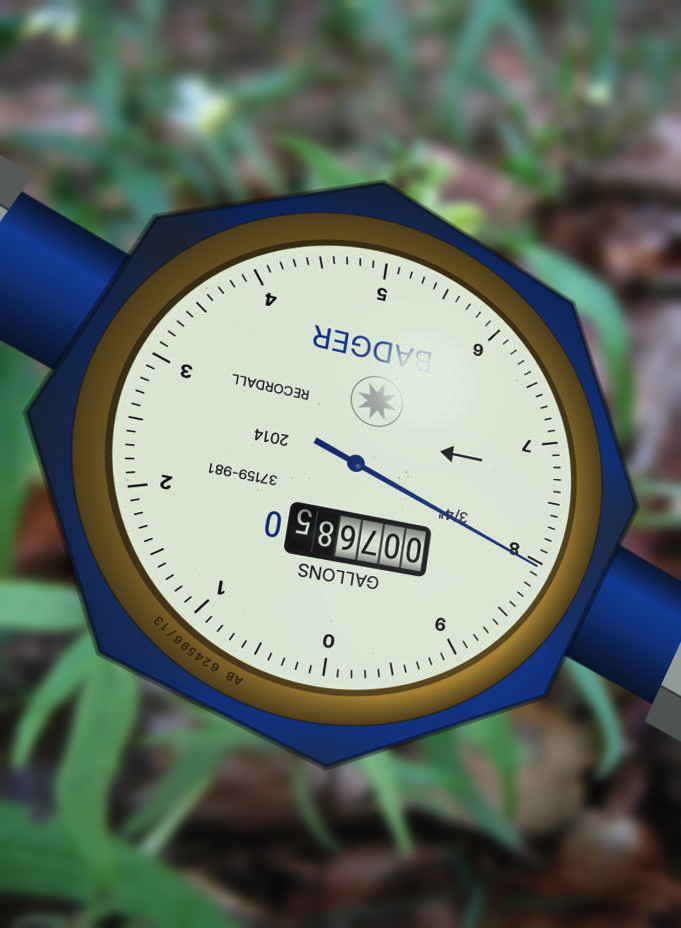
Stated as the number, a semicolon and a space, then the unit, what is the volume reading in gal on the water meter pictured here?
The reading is 76848.0; gal
